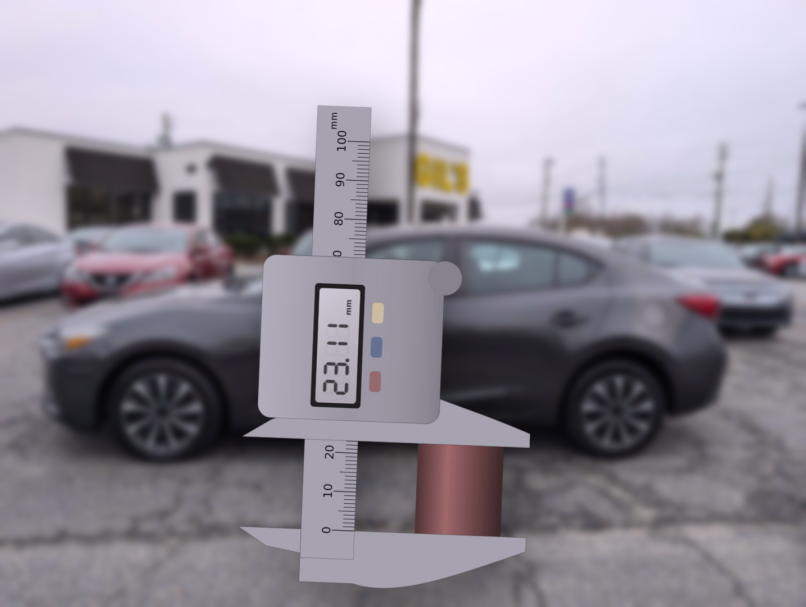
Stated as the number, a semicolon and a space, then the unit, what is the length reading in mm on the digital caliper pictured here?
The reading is 23.11; mm
